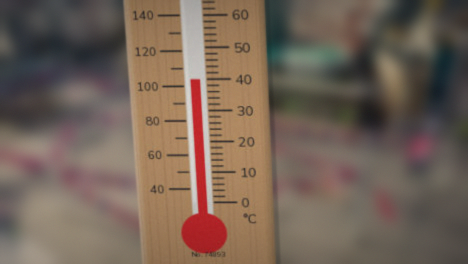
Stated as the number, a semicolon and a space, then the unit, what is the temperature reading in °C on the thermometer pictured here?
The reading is 40; °C
